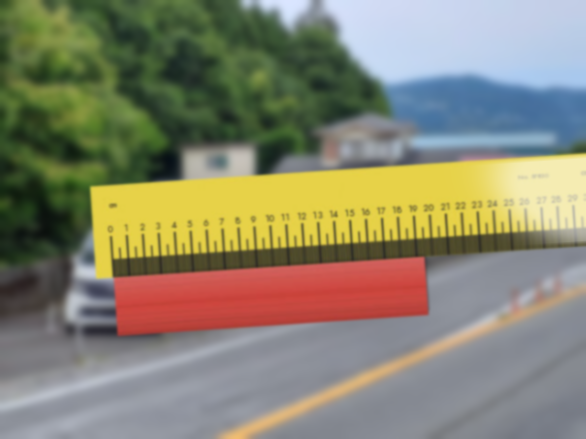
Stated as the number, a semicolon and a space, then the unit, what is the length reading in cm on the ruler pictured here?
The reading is 19.5; cm
